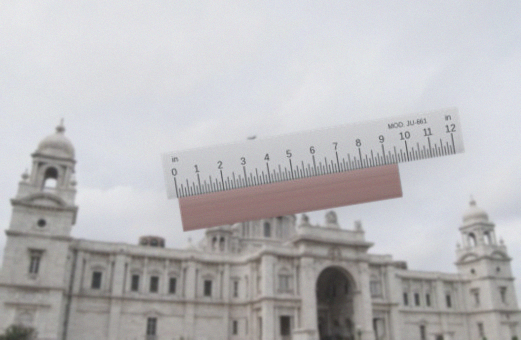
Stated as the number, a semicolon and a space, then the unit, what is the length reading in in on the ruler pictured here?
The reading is 9.5; in
